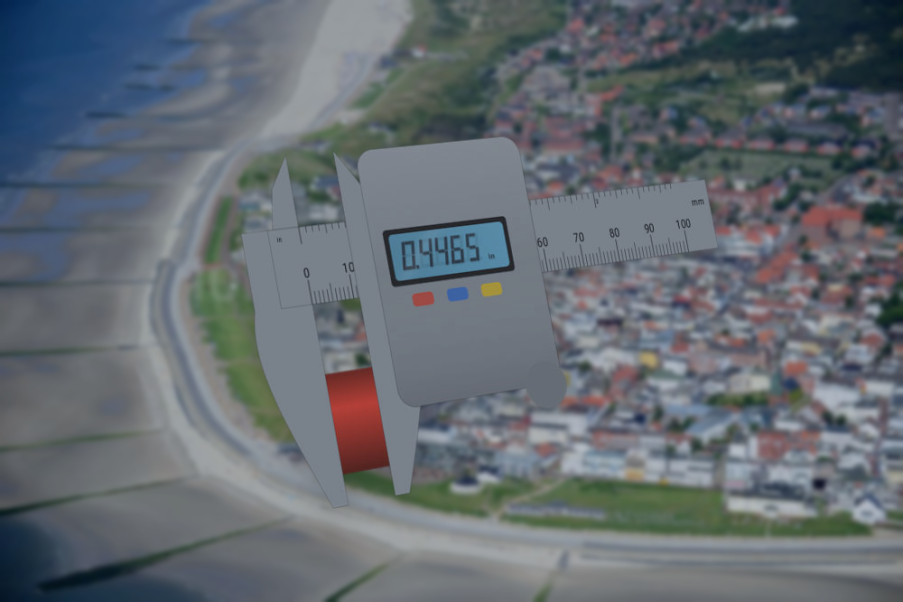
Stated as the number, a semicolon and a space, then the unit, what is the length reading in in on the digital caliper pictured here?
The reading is 0.4465; in
